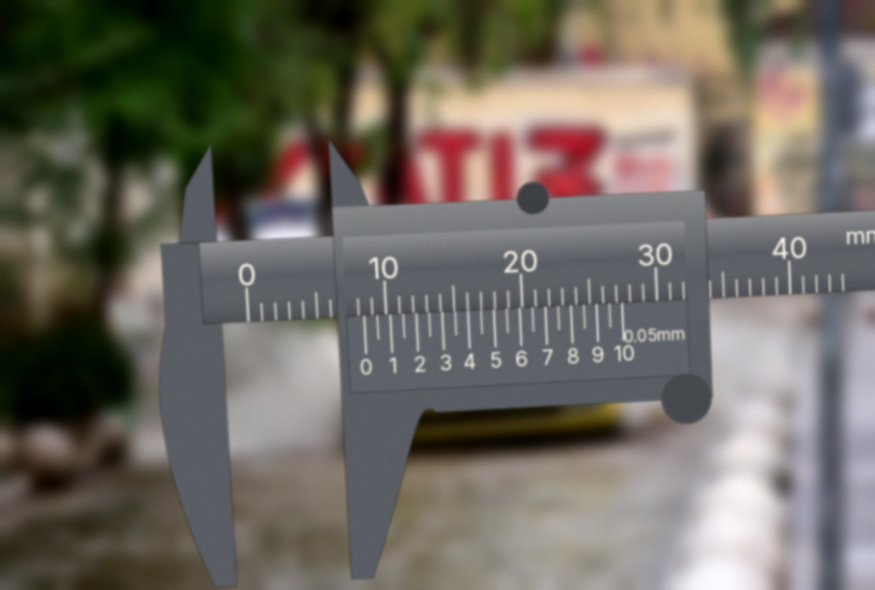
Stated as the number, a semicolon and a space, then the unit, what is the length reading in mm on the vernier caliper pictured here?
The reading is 8.4; mm
